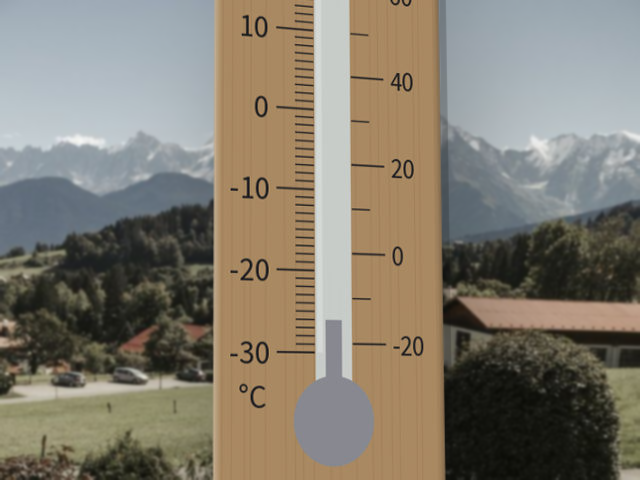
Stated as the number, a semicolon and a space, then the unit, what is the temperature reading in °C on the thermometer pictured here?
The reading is -26; °C
